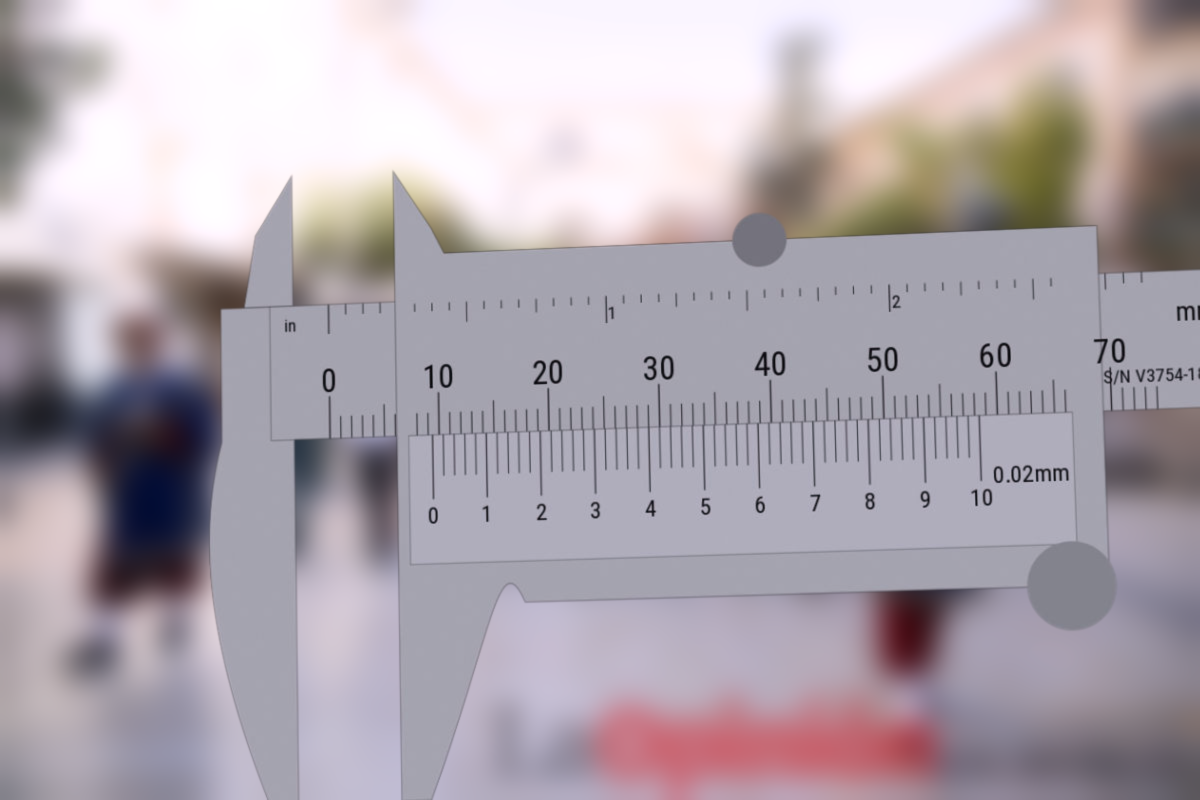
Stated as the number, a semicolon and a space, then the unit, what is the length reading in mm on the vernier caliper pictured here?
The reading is 9.4; mm
